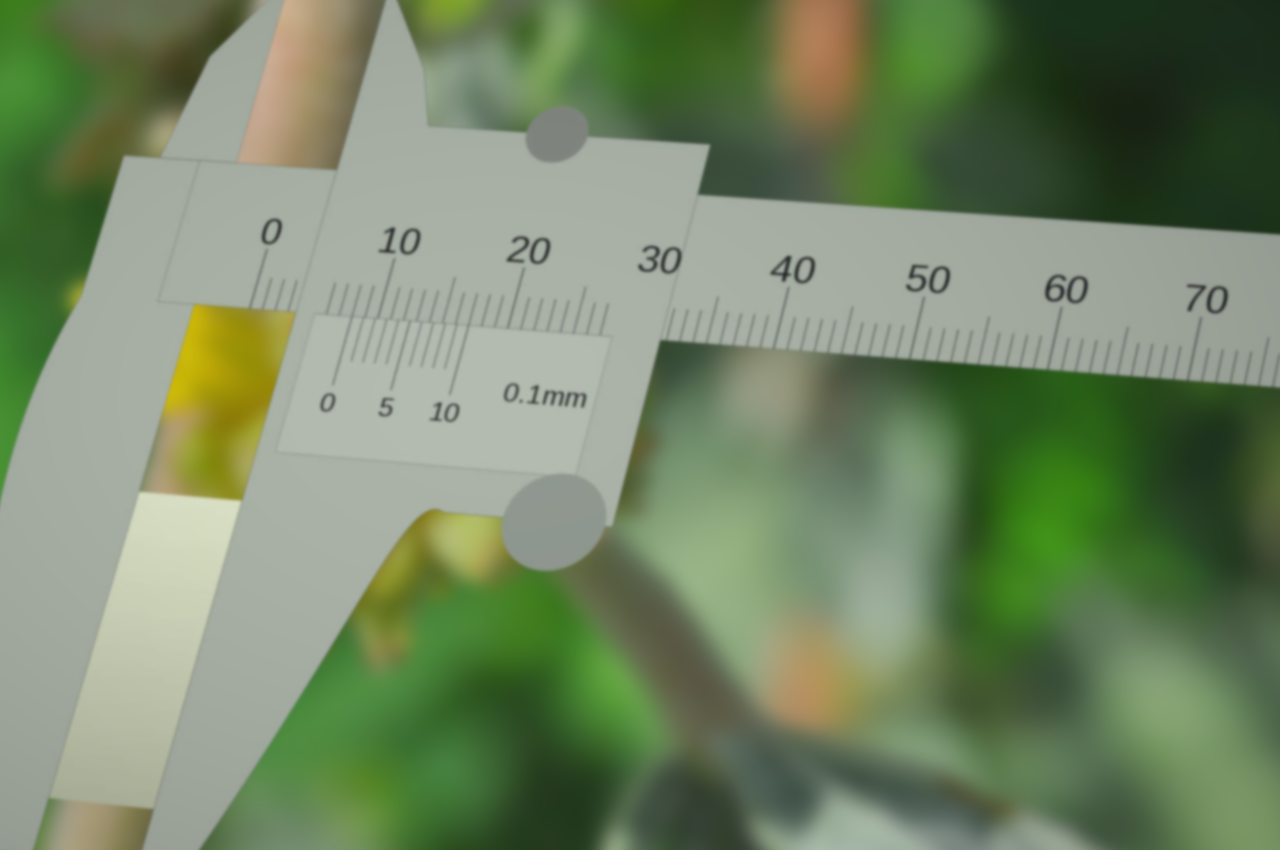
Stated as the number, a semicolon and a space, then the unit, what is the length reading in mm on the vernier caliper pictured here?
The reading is 8.0; mm
